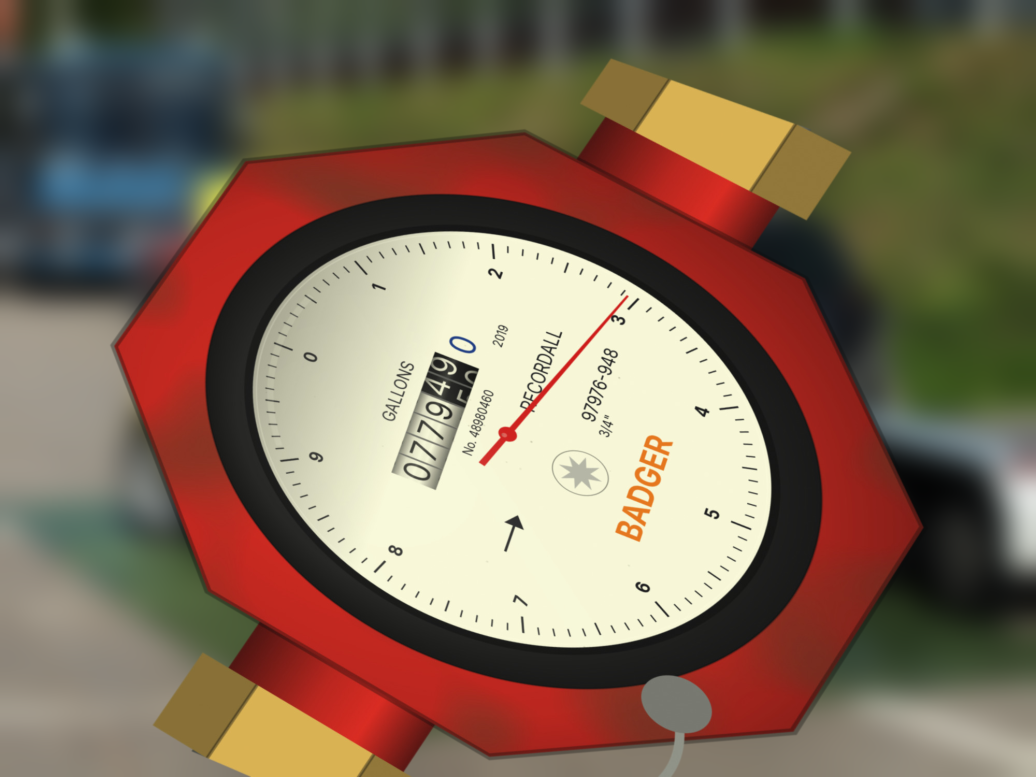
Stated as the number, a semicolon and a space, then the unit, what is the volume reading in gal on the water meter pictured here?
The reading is 779492.9; gal
